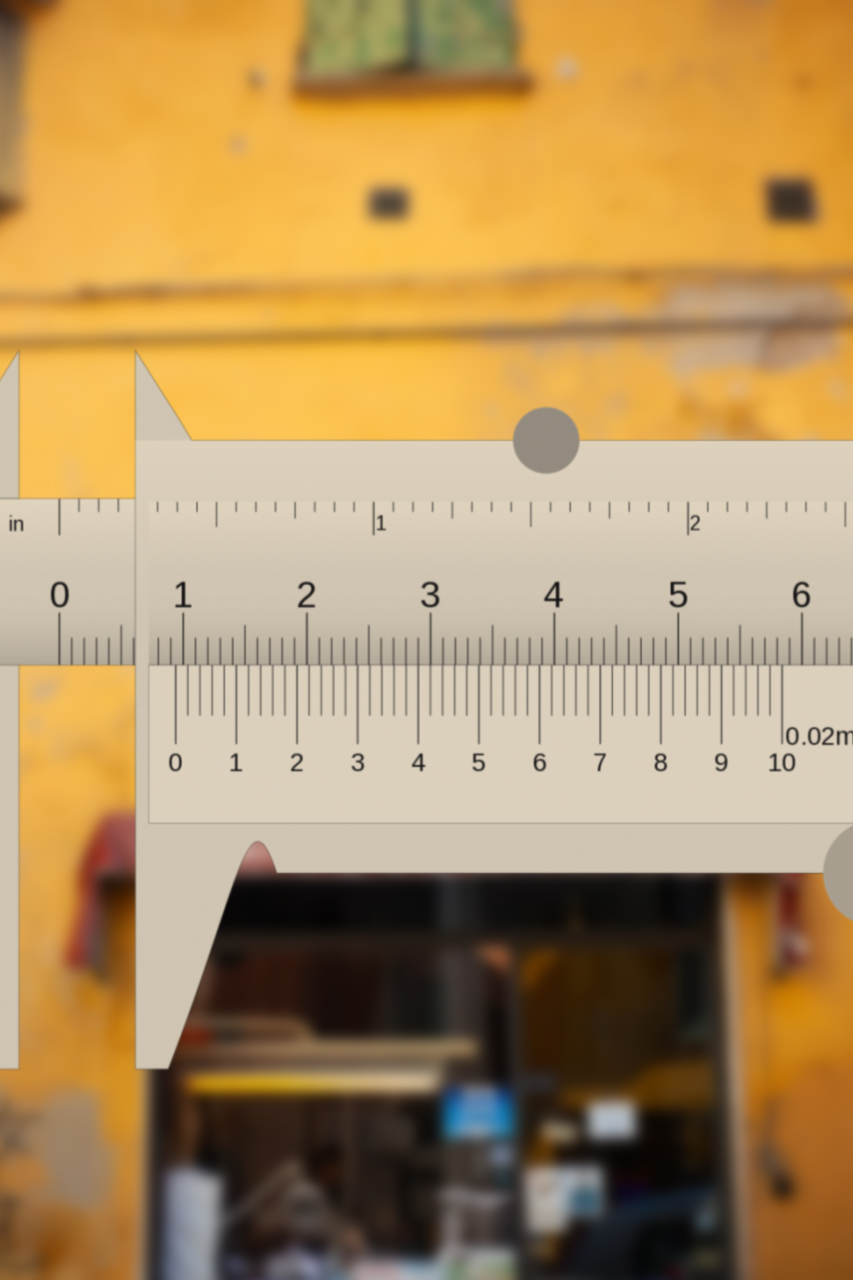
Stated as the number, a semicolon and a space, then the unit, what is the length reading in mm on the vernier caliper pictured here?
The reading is 9.4; mm
